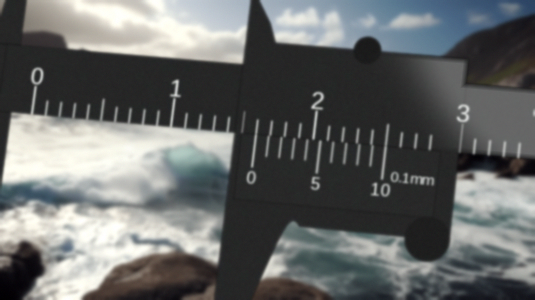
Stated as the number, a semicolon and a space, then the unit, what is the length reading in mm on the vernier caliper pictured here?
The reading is 16.0; mm
